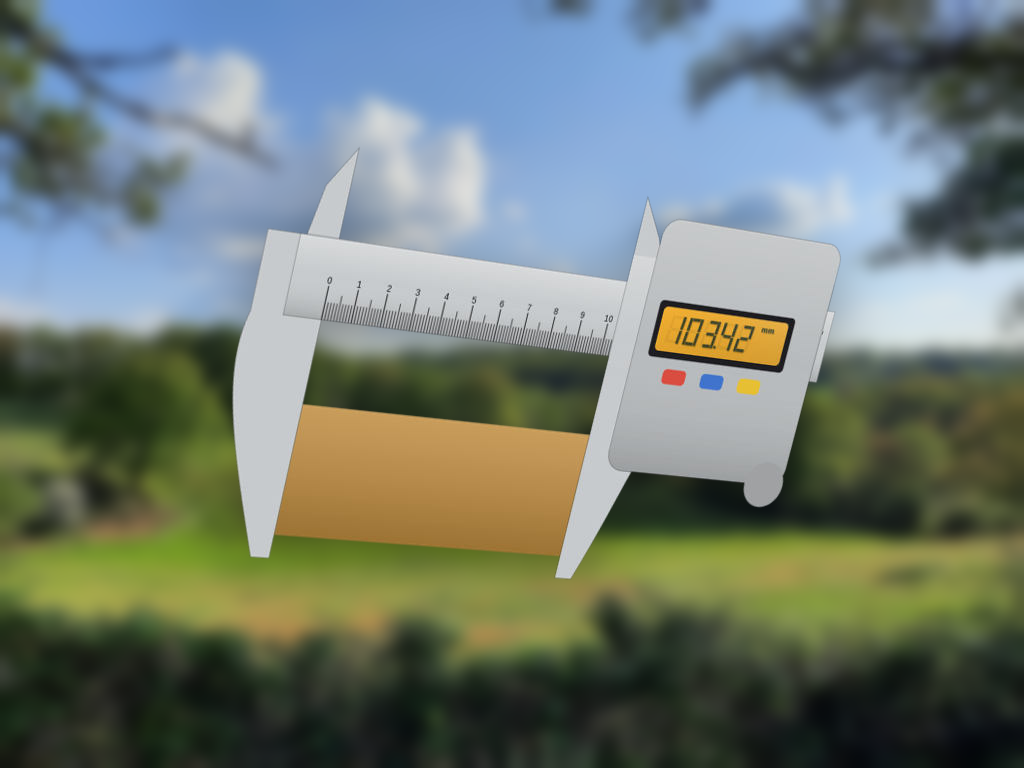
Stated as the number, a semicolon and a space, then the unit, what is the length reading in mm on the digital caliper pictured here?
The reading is 103.42; mm
